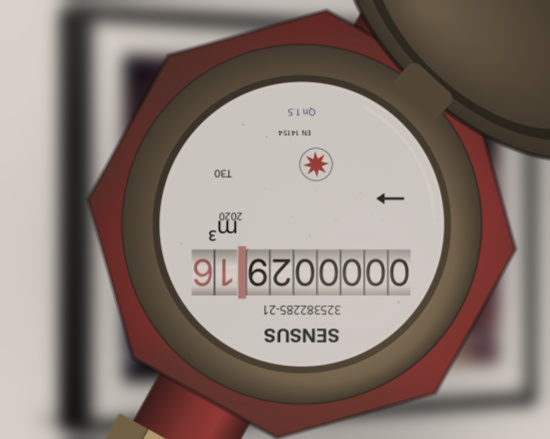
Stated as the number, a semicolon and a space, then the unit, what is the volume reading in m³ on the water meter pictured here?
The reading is 29.16; m³
